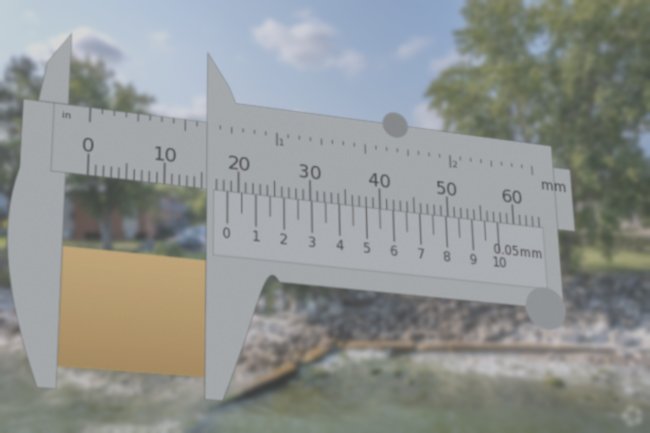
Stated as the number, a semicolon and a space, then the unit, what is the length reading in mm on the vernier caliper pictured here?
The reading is 18.5; mm
